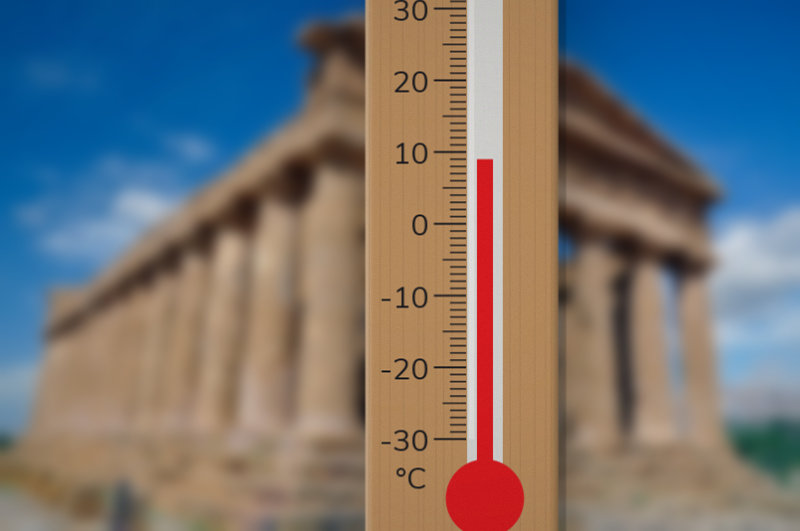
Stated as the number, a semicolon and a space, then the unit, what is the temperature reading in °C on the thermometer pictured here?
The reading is 9; °C
